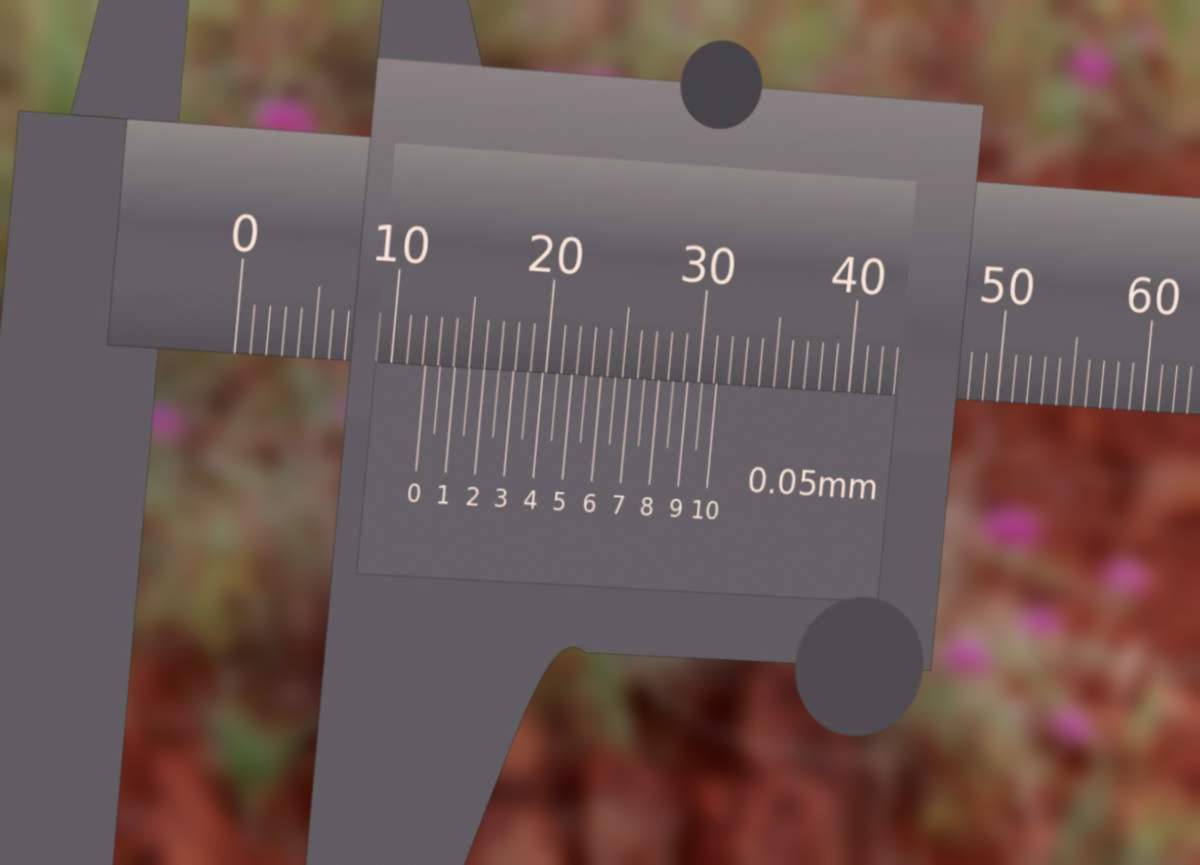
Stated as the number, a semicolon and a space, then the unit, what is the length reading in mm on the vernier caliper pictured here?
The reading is 12.2; mm
